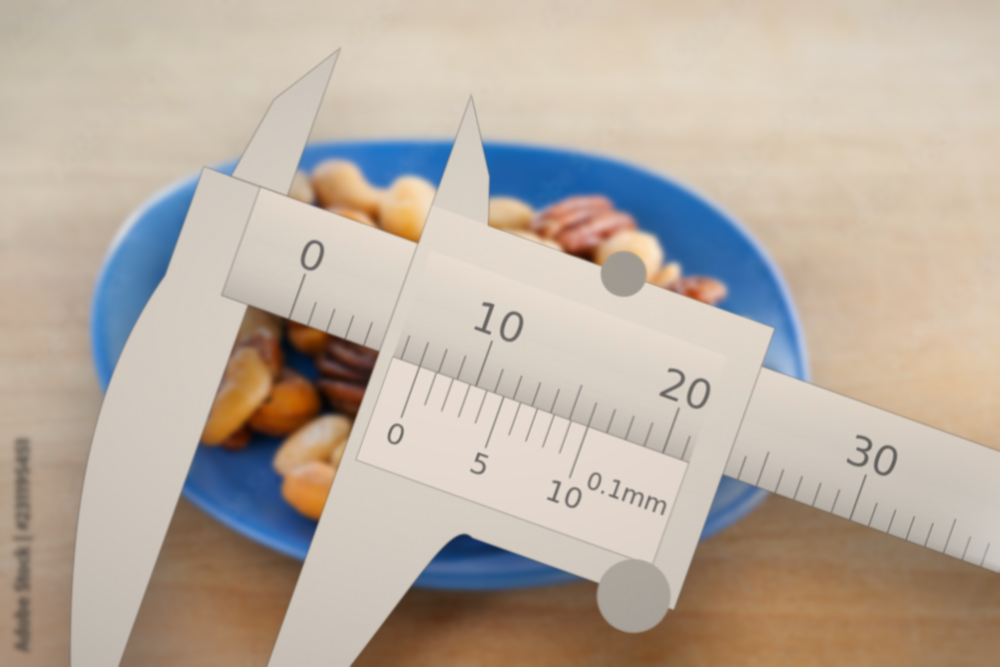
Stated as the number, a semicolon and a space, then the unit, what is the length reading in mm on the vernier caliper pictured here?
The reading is 7.0; mm
